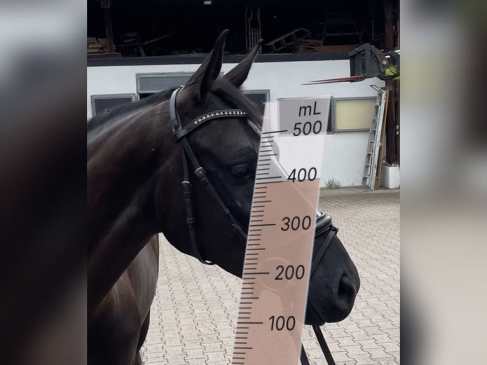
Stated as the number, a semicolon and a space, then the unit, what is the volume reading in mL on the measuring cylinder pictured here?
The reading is 390; mL
